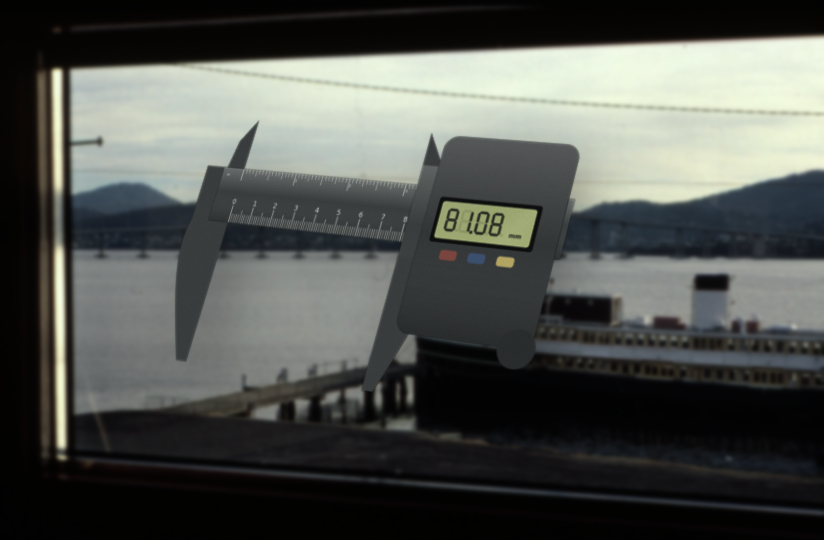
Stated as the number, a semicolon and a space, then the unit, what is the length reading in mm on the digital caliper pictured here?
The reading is 81.08; mm
